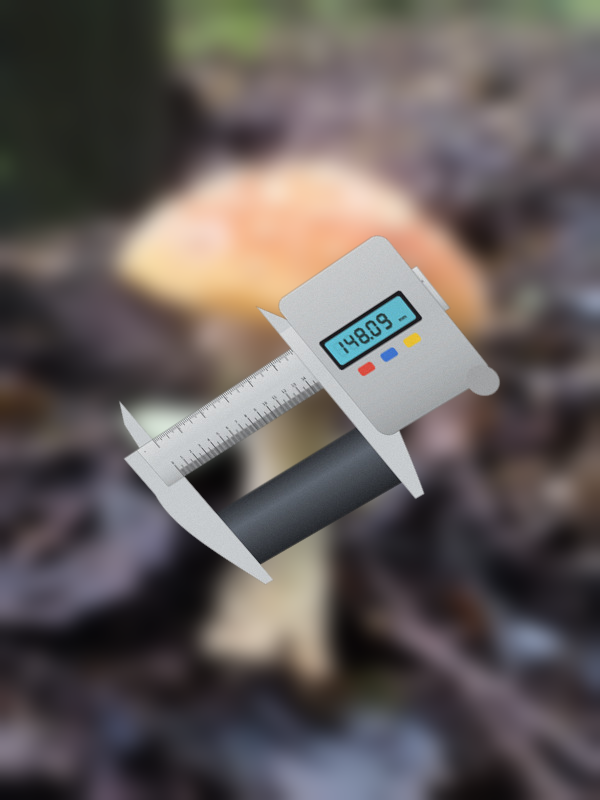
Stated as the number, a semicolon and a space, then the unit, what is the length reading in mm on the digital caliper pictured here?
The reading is 148.09; mm
